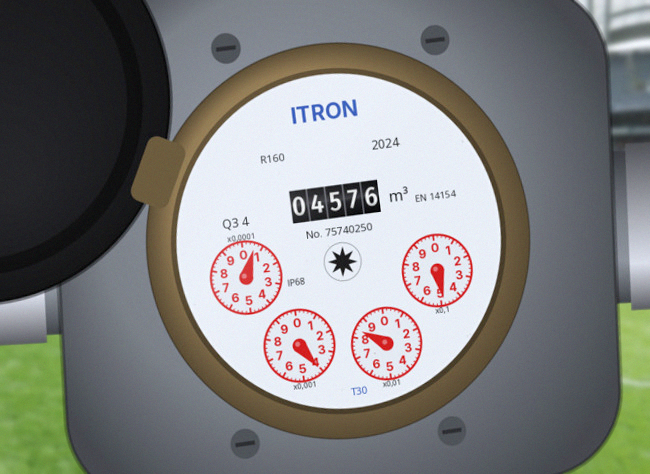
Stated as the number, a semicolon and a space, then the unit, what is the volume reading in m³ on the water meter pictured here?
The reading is 4576.4840; m³
